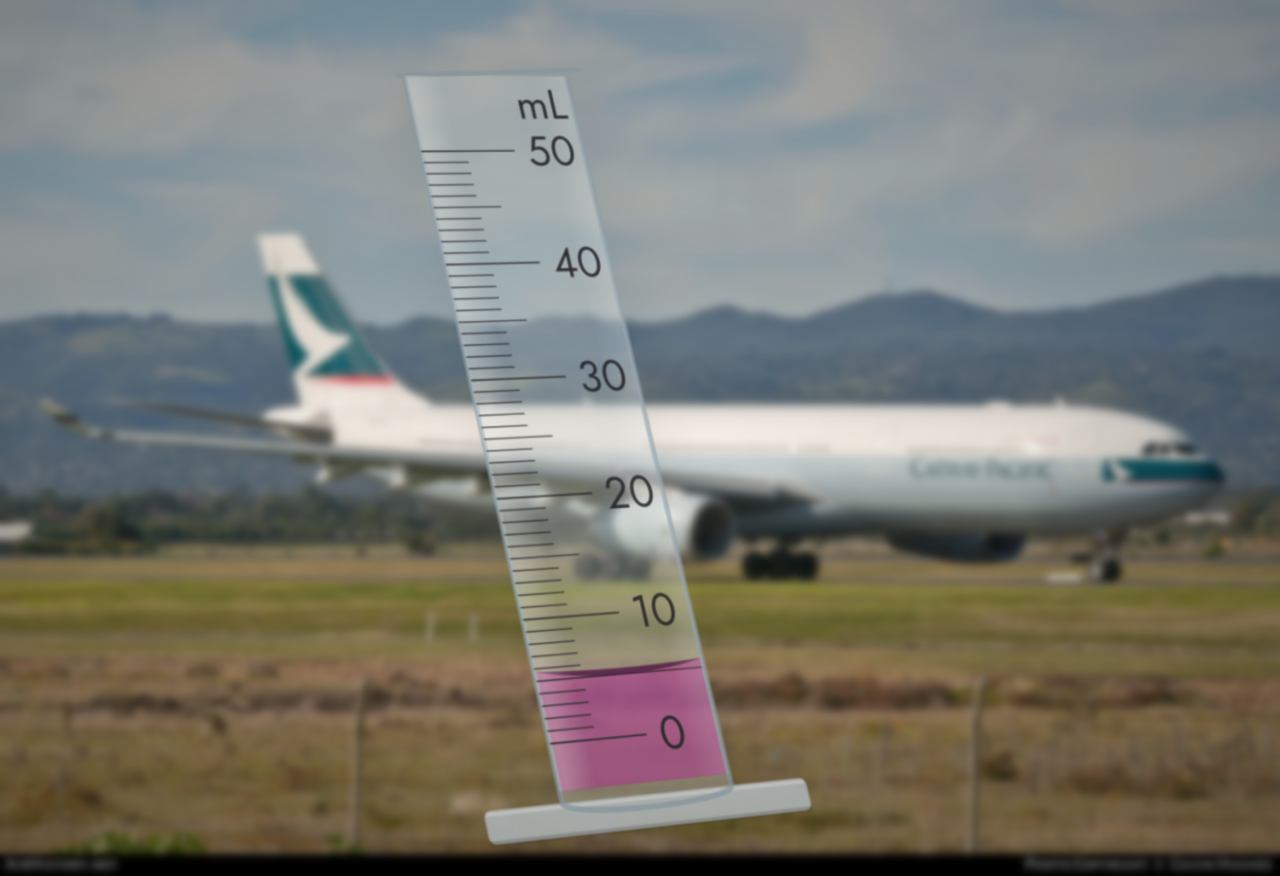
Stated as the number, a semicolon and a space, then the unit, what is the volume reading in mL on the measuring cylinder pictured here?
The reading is 5; mL
